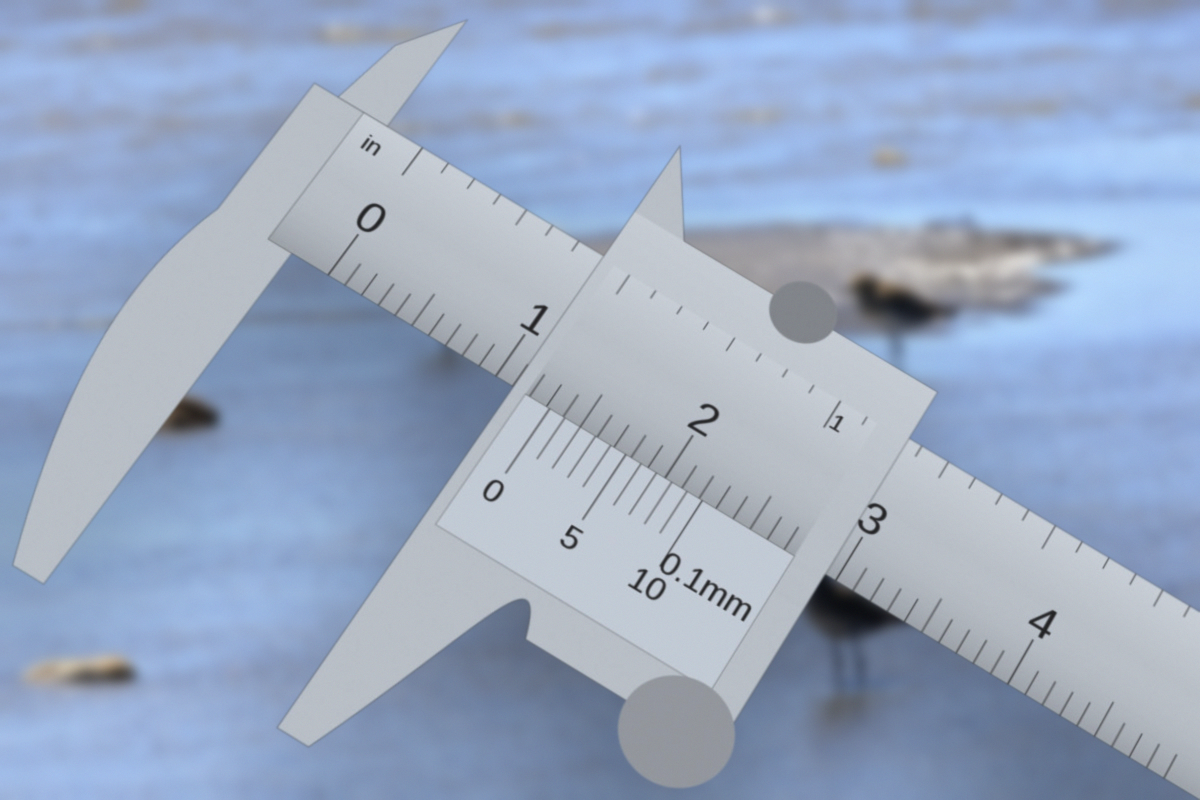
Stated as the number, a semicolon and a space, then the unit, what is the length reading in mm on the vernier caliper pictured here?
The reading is 13.2; mm
